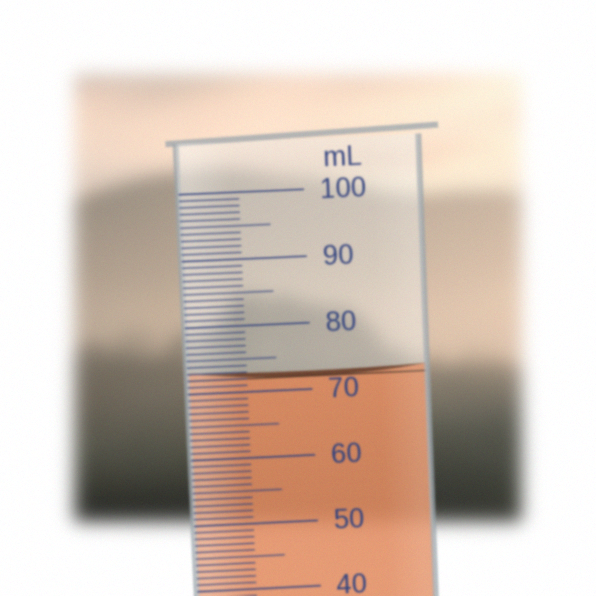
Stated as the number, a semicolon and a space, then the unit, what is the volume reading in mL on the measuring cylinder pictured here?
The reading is 72; mL
